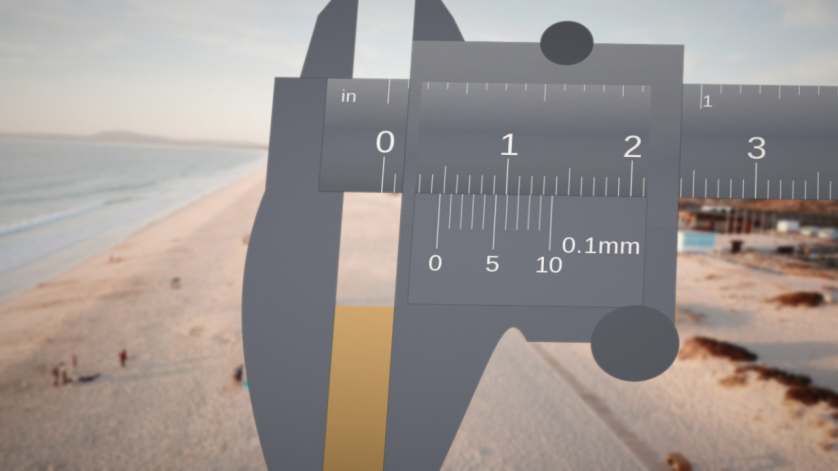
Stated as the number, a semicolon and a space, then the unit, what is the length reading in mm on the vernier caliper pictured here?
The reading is 4.7; mm
